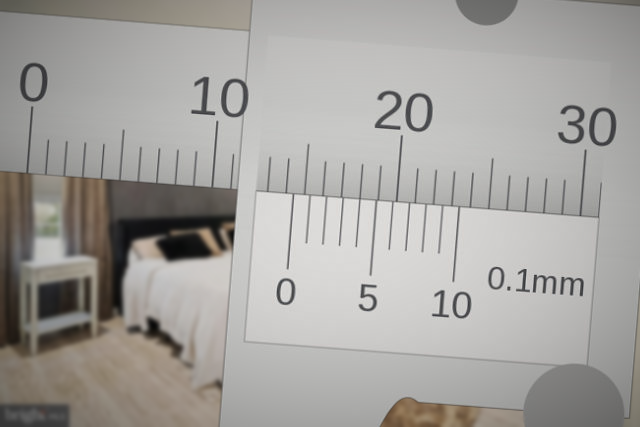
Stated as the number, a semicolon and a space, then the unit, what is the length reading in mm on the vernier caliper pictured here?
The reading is 14.4; mm
